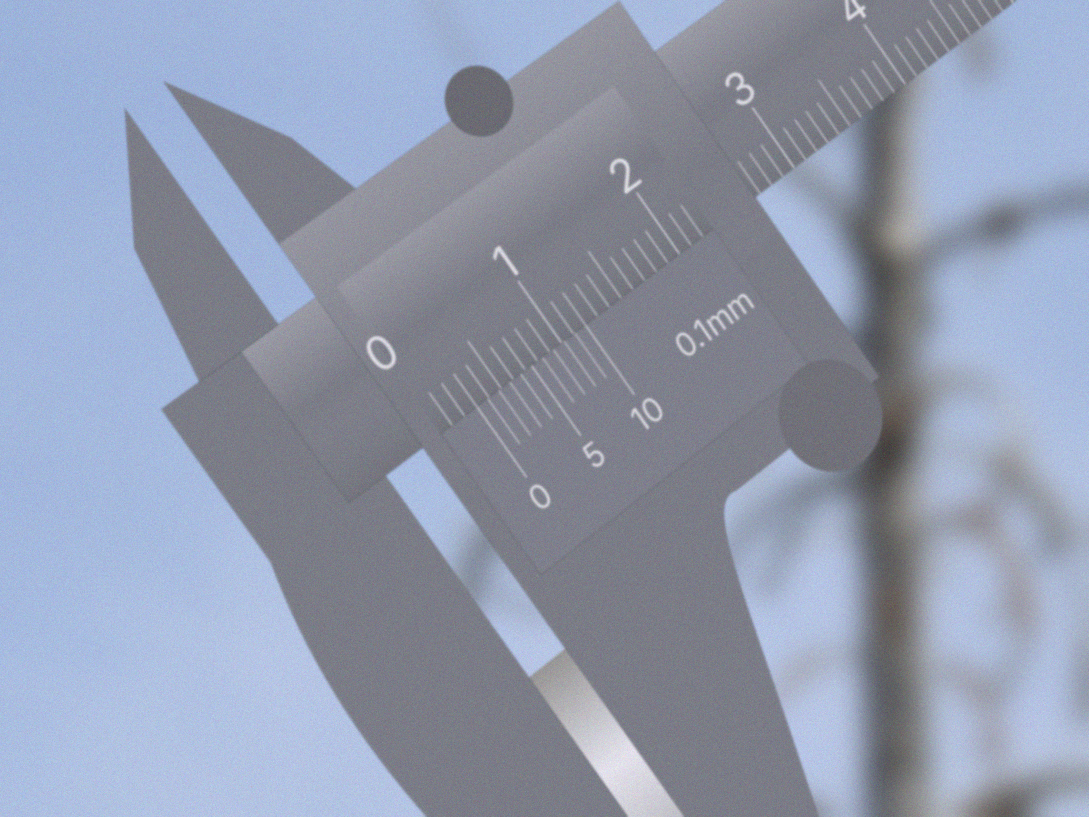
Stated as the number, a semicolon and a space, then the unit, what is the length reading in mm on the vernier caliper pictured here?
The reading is 3.0; mm
